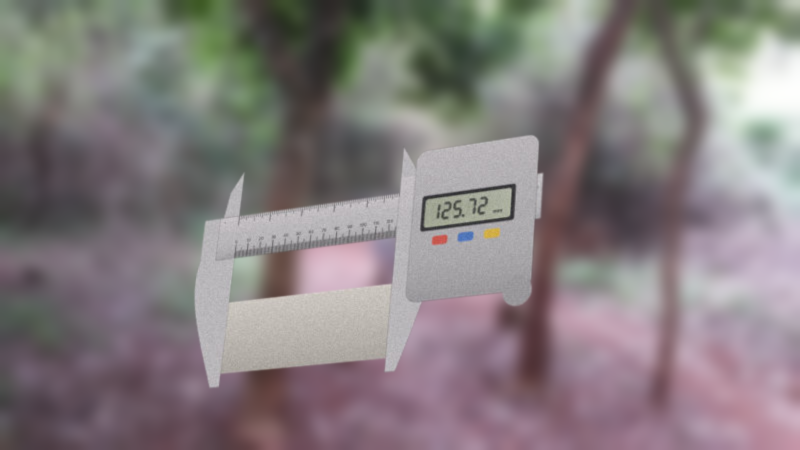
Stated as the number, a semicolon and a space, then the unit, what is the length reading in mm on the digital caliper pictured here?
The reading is 125.72; mm
